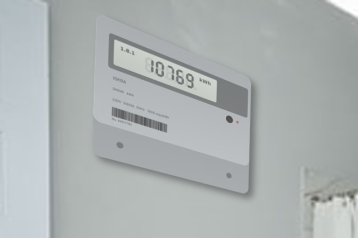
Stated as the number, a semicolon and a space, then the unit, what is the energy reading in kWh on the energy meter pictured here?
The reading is 10769; kWh
